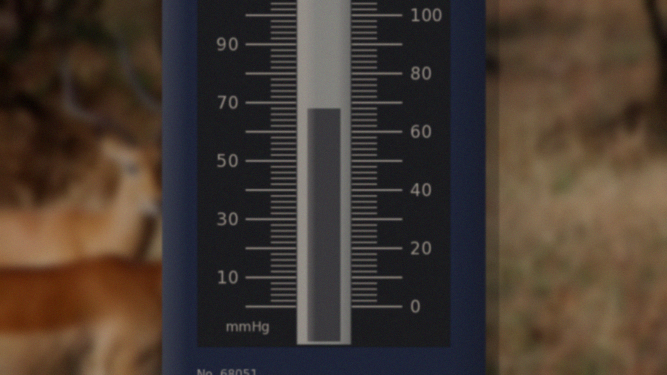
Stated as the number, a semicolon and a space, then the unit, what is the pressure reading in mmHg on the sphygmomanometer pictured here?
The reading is 68; mmHg
